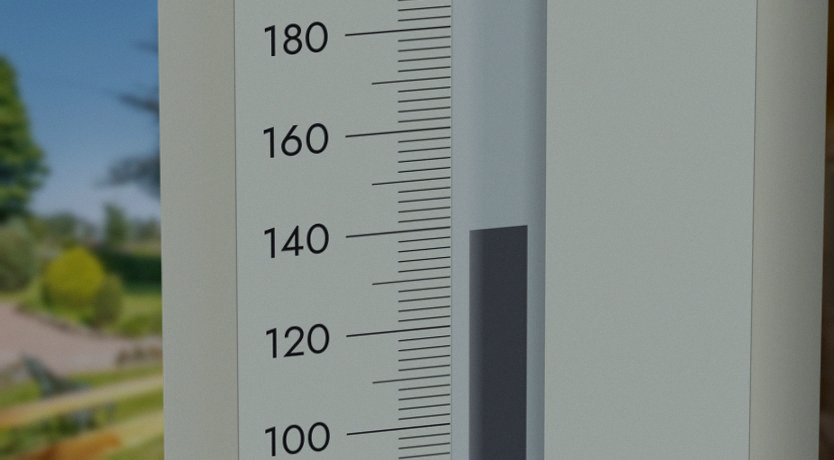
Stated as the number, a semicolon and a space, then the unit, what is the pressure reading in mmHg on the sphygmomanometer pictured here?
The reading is 139; mmHg
